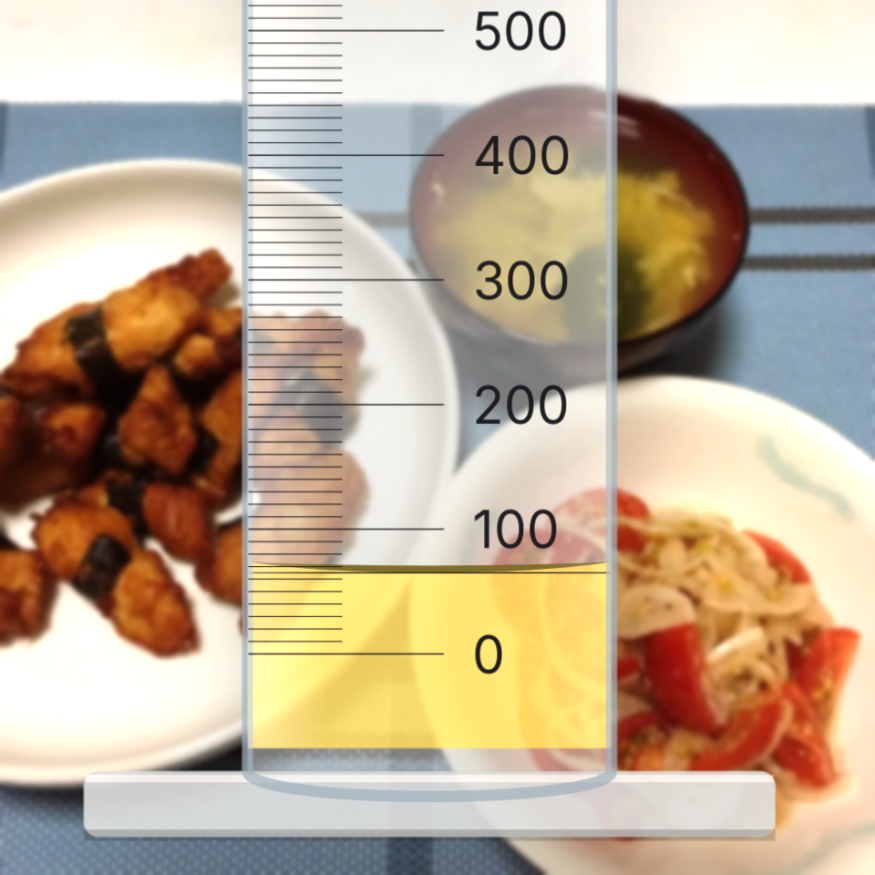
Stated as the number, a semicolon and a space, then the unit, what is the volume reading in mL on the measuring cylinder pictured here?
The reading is 65; mL
